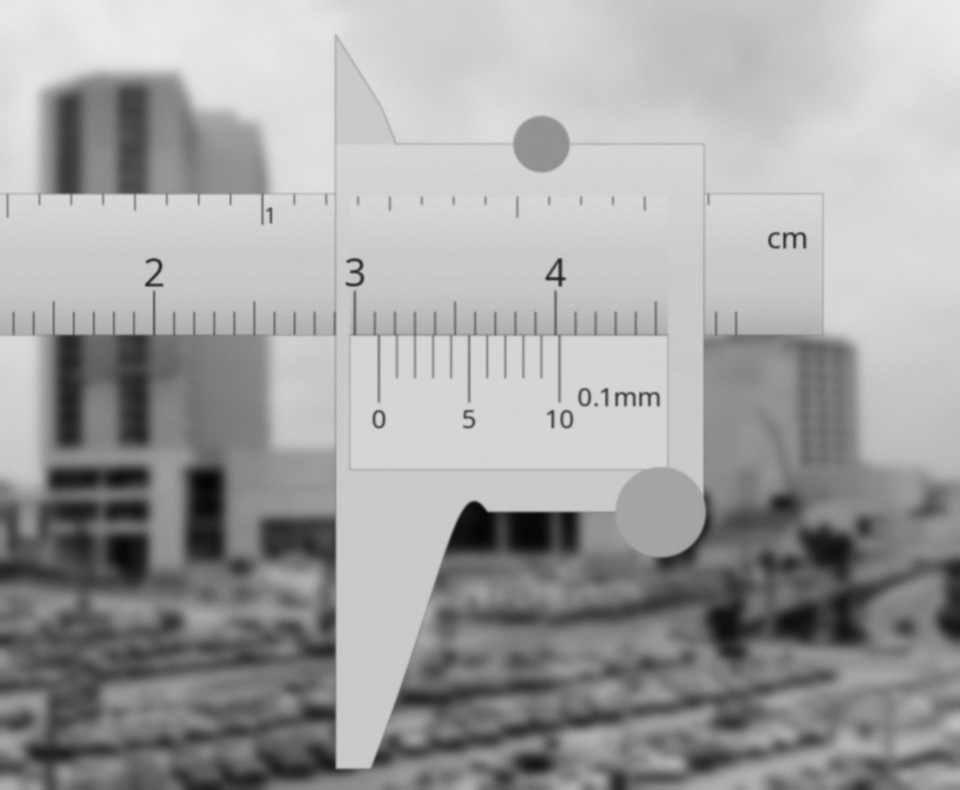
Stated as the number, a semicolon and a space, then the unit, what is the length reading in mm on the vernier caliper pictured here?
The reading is 31.2; mm
